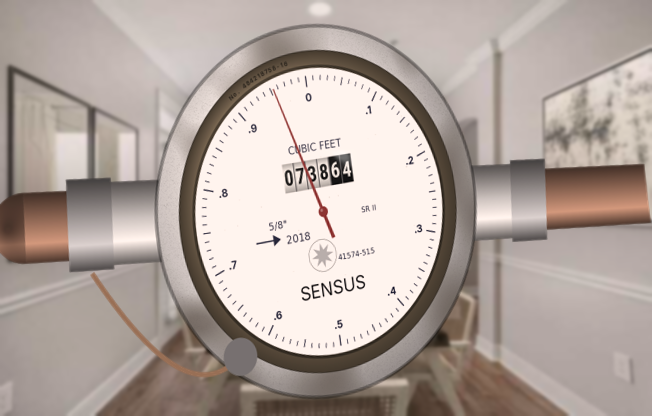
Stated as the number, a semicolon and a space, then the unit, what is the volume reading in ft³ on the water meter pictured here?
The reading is 73863.95; ft³
